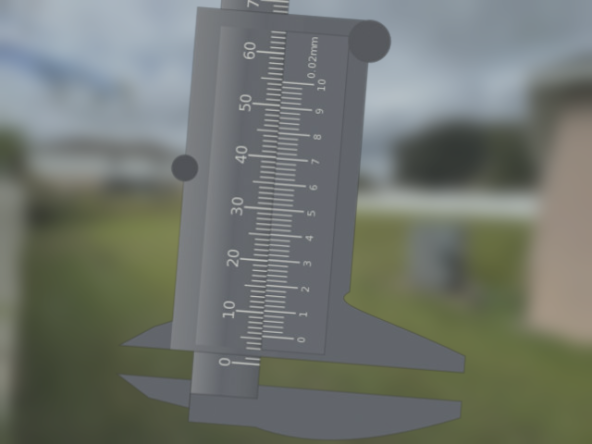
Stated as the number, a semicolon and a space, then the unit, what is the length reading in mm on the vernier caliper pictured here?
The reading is 5.5; mm
